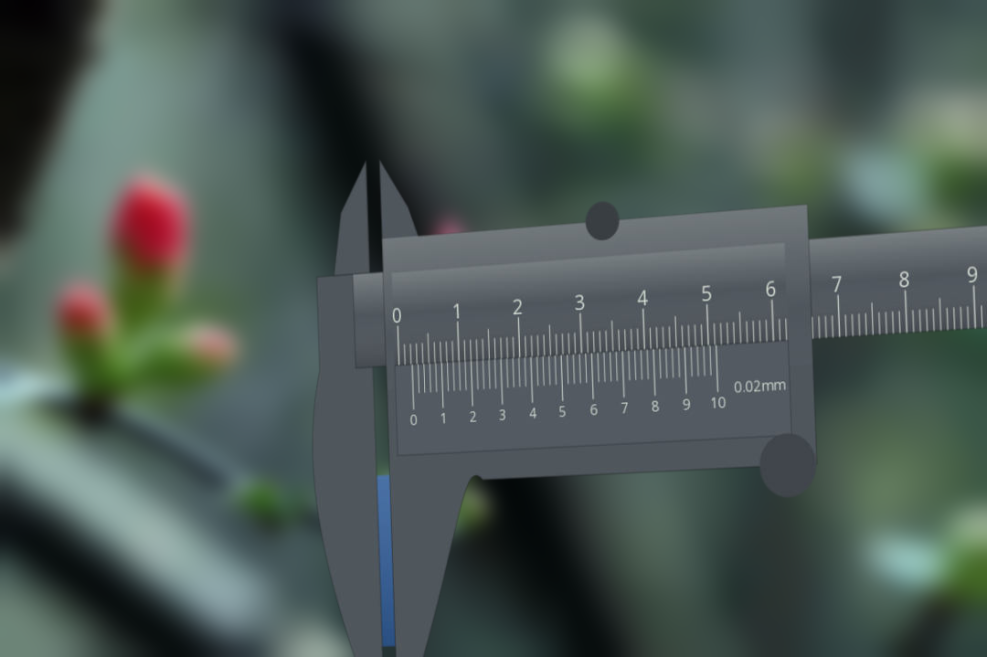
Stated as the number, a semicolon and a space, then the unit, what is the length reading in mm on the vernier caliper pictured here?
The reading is 2.2; mm
